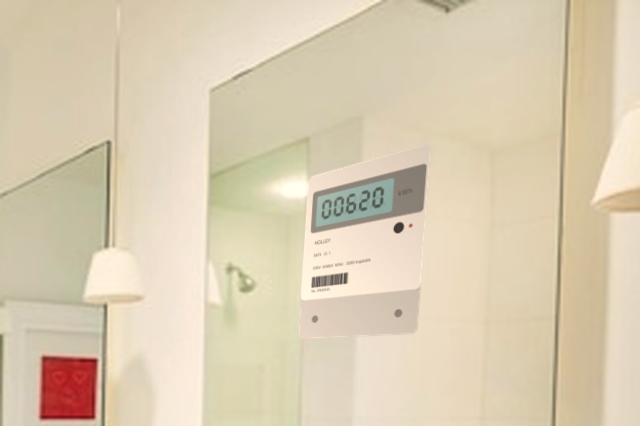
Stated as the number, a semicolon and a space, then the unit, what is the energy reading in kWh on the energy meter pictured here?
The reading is 620; kWh
